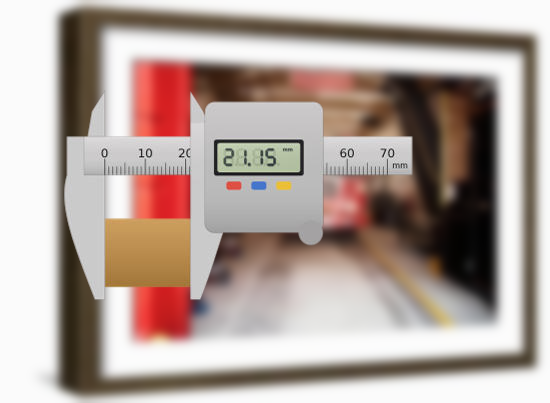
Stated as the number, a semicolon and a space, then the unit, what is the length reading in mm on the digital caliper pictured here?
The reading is 21.15; mm
